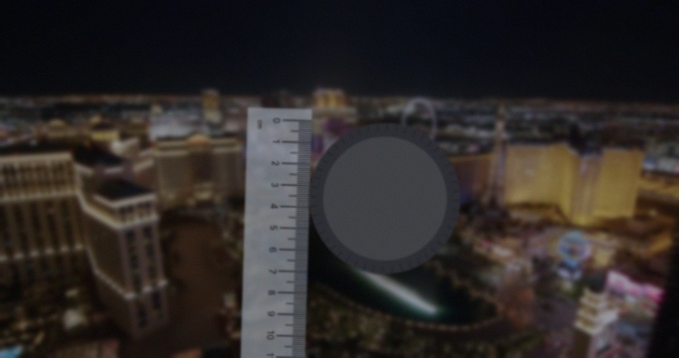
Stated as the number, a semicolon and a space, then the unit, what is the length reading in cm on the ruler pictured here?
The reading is 7; cm
